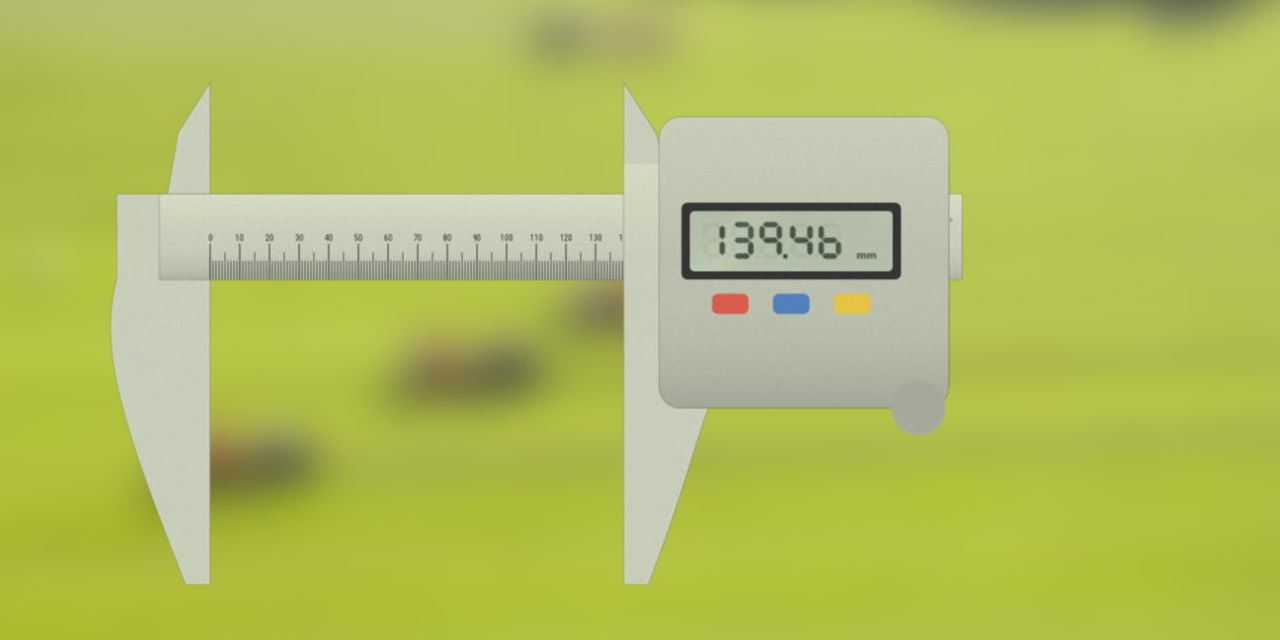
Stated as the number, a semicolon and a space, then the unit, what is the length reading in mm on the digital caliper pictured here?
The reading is 139.46; mm
